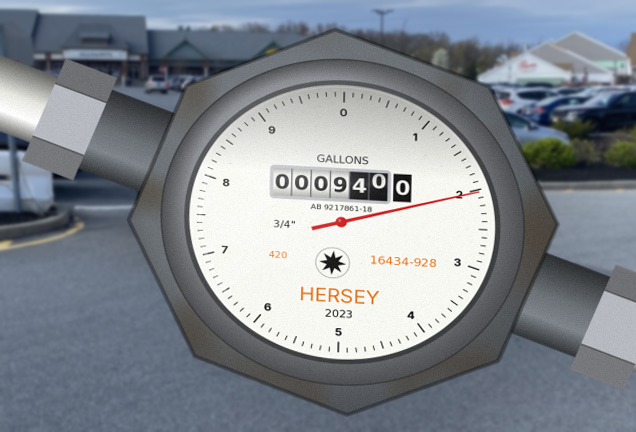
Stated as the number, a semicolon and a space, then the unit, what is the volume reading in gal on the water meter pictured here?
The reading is 9402.0; gal
